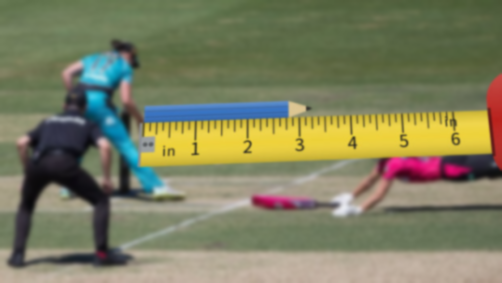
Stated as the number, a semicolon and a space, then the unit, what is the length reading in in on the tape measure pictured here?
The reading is 3.25; in
